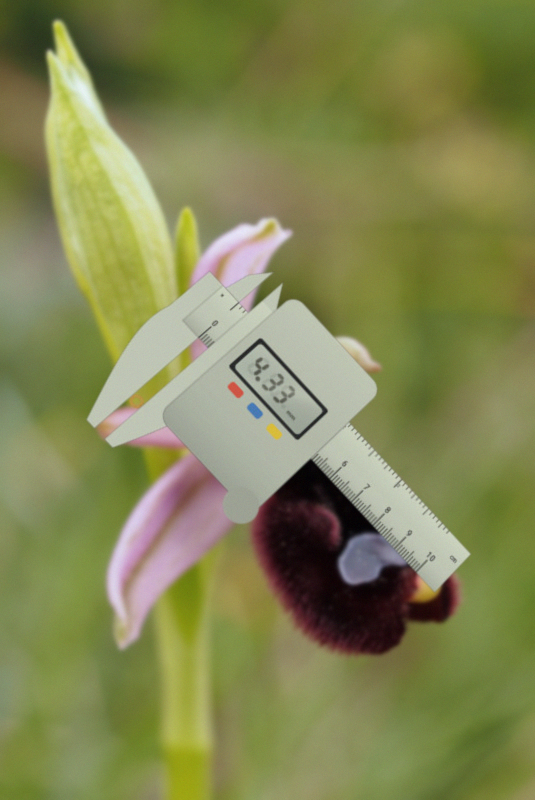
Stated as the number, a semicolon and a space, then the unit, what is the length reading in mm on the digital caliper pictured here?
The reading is 4.33; mm
